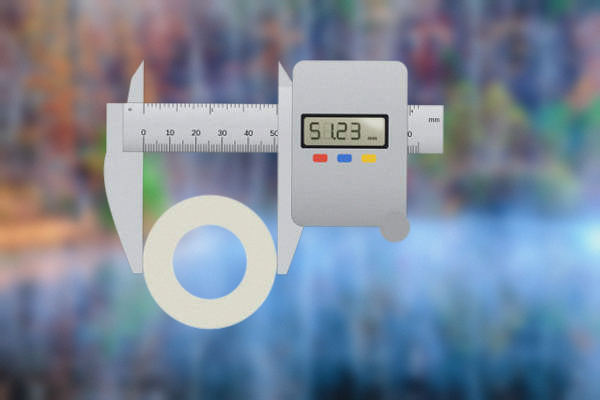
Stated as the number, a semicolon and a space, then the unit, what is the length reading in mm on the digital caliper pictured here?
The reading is 51.23; mm
